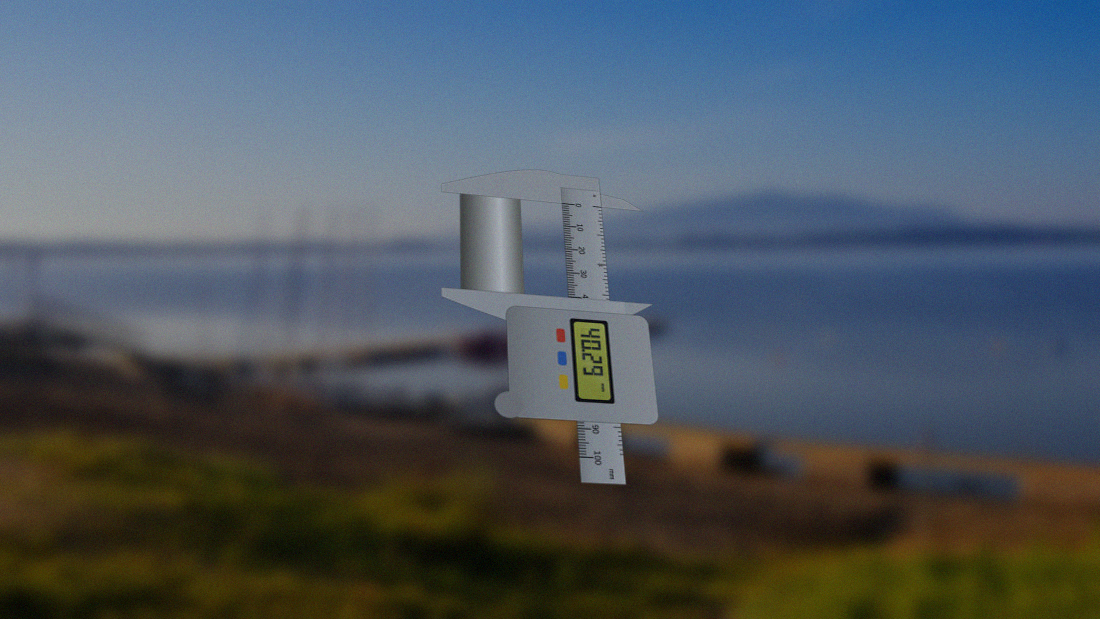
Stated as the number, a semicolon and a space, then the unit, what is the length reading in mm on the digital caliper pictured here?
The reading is 40.29; mm
